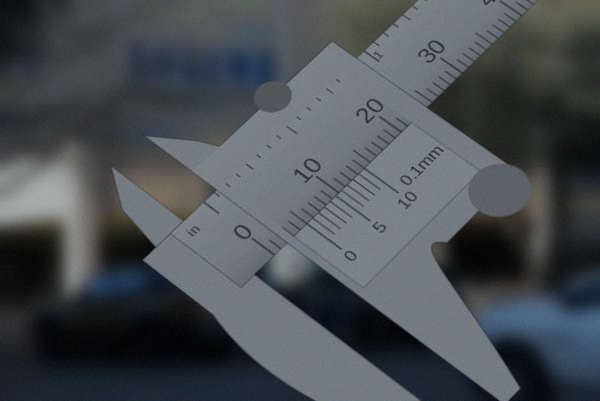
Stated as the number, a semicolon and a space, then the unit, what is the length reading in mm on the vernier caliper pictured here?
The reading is 5.0; mm
